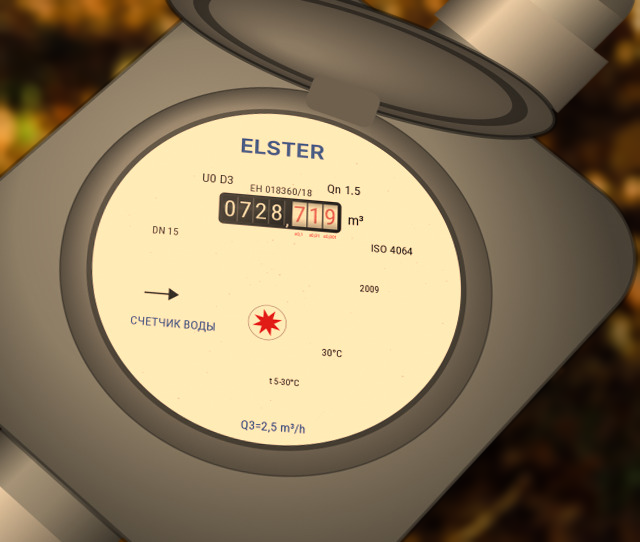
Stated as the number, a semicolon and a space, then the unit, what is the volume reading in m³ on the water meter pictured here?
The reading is 728.719; m³
